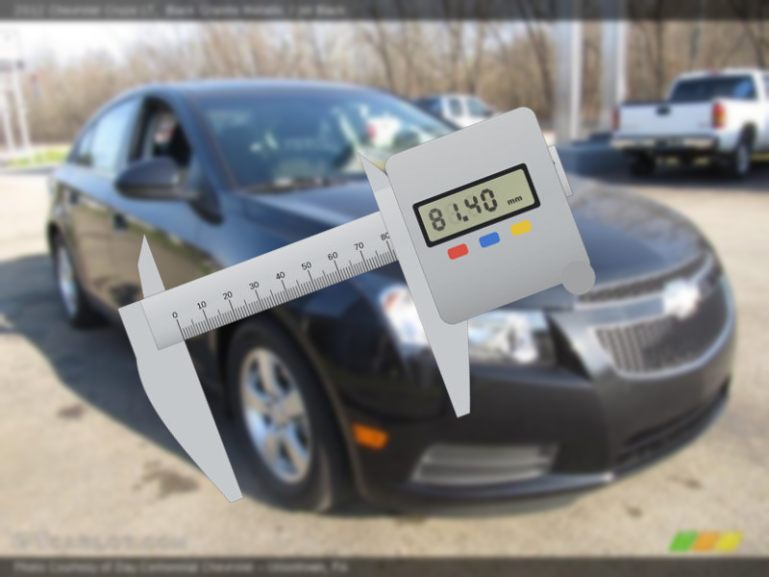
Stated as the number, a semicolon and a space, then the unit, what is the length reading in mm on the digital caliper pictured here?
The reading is 81.40; mm
